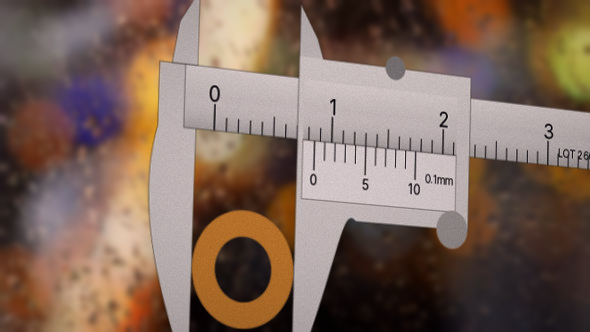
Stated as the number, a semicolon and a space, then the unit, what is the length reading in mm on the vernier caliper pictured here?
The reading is 8.5; mm
